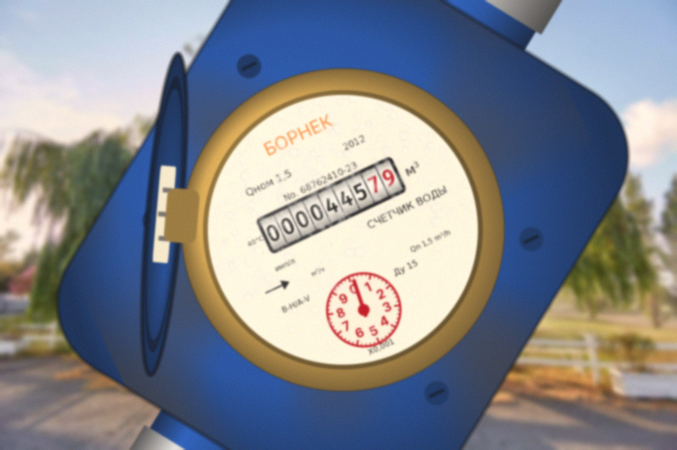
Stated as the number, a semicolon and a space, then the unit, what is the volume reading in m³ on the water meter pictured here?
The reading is 445.790; m³
